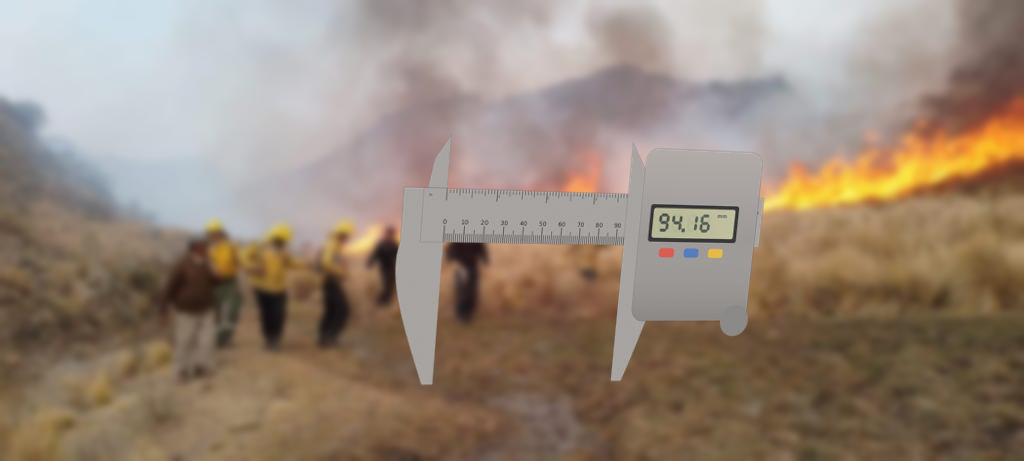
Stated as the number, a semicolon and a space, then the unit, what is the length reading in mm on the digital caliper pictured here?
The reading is 94.16; mm
